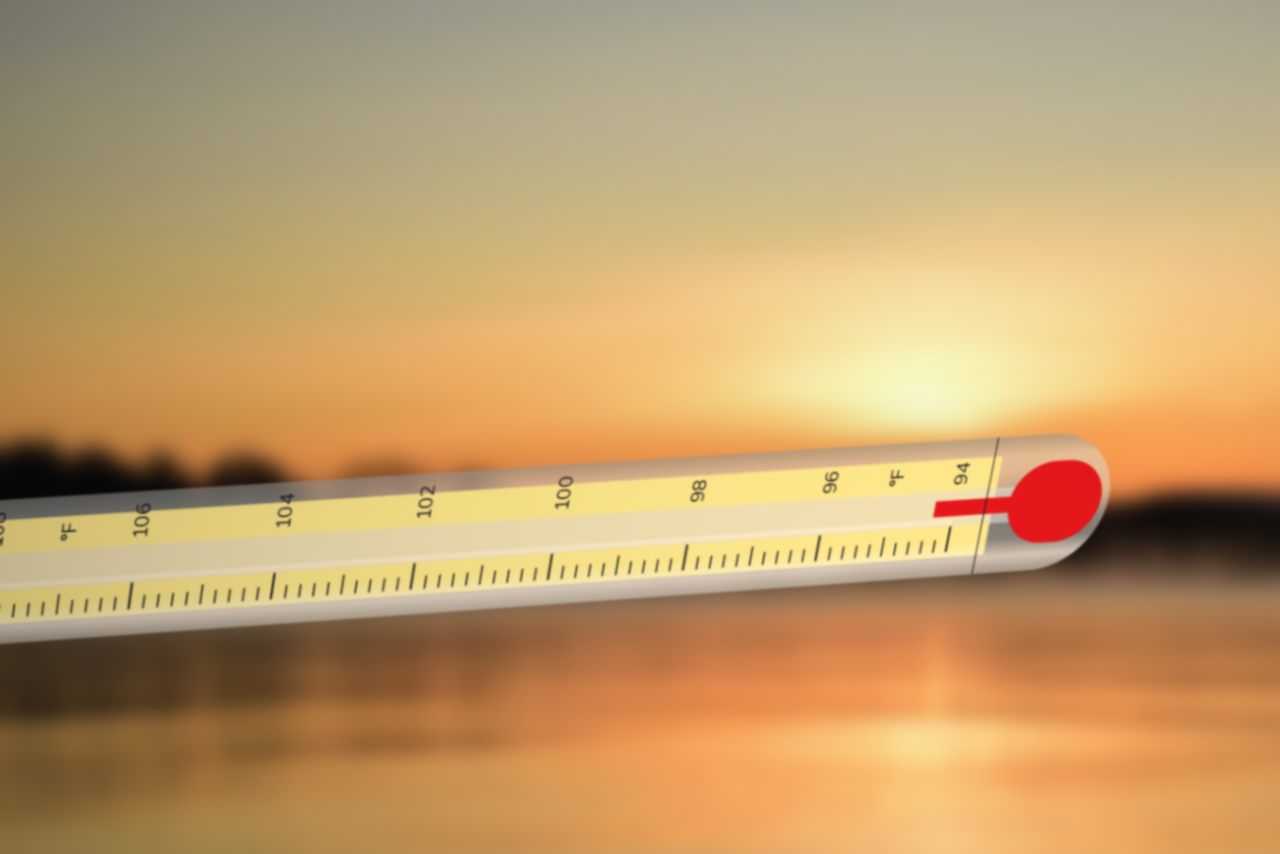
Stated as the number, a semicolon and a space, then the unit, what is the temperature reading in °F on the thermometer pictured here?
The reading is 94.3; °F
